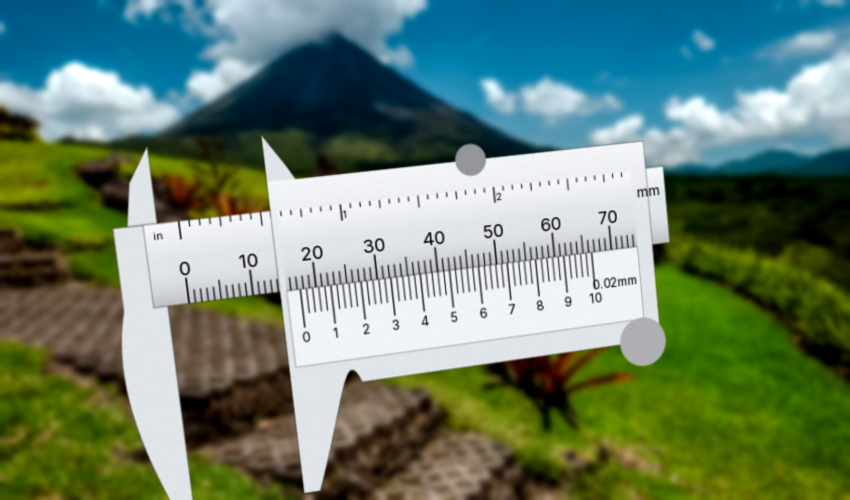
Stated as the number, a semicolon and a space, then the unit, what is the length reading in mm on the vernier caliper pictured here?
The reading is 17.5; mm
